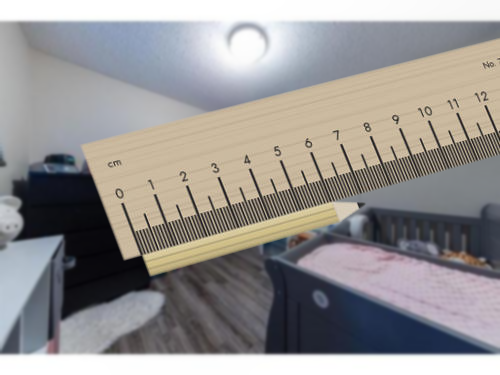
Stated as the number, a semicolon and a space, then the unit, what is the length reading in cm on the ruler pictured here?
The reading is 7; cm
